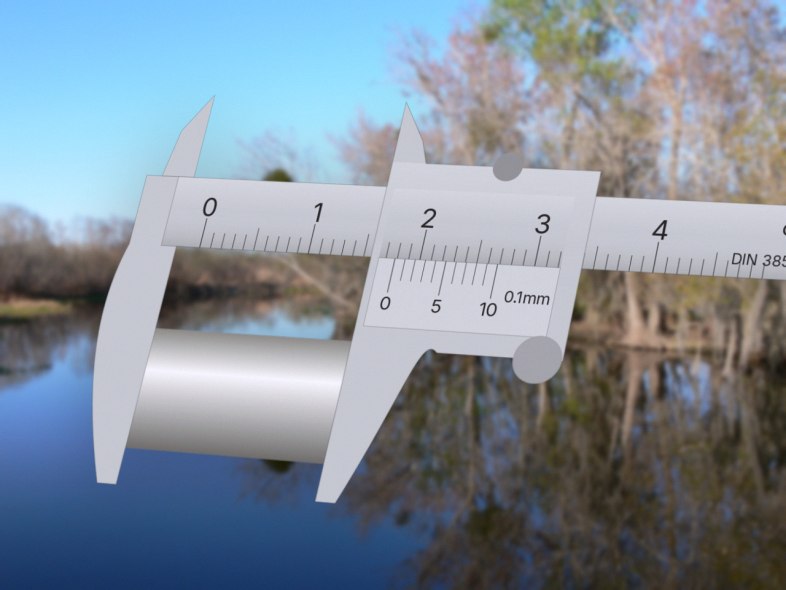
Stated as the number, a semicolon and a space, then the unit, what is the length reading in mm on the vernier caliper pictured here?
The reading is 17.8; mm
